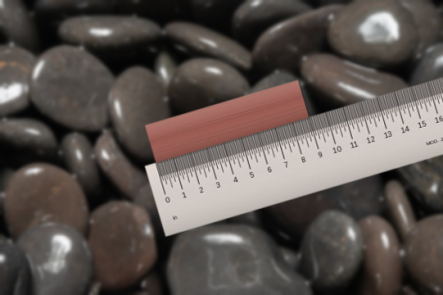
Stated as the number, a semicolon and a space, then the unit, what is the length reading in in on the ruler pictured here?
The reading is 9; in
